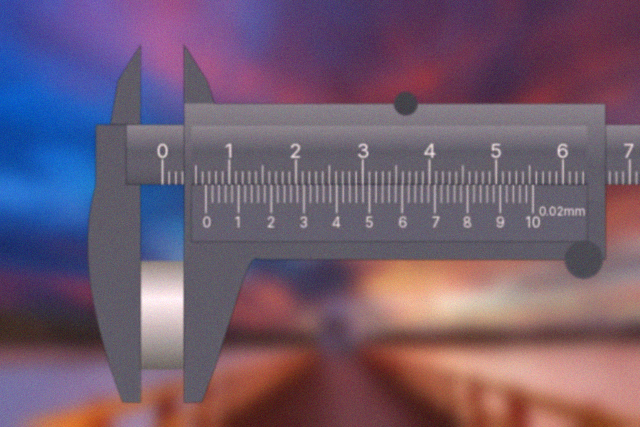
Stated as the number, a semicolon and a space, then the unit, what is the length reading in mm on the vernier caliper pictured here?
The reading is 6.5; mm
